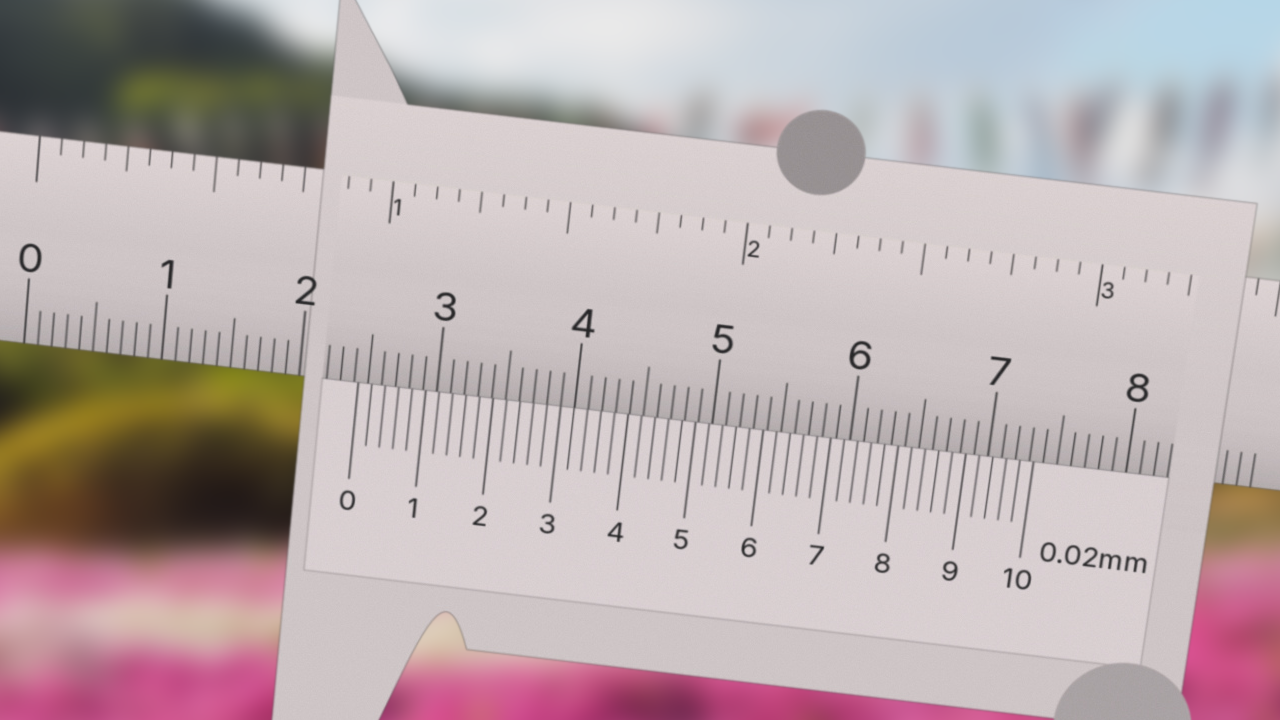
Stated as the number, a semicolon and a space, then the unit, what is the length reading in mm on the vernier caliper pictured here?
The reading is 24.3; mm
